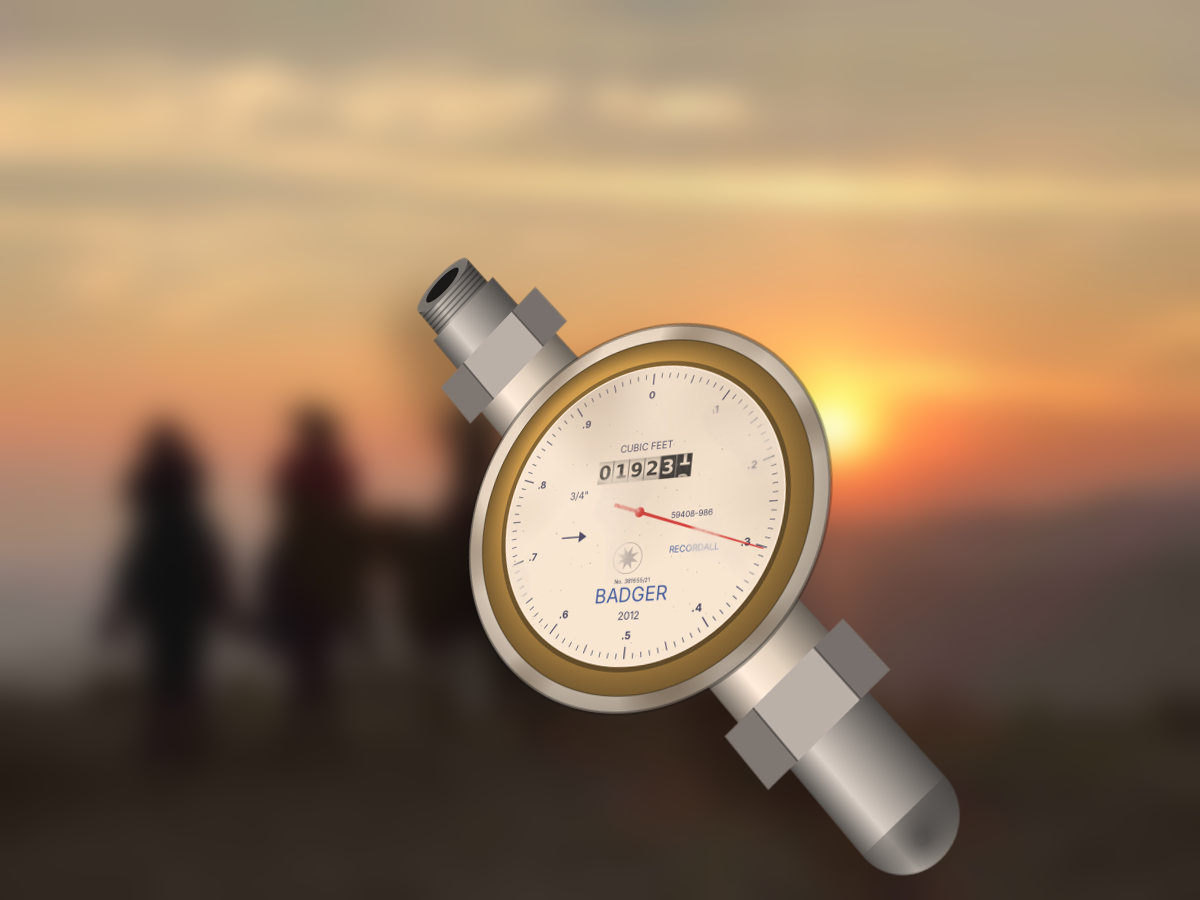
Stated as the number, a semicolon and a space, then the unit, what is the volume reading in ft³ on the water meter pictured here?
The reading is 19231.30; ft³
